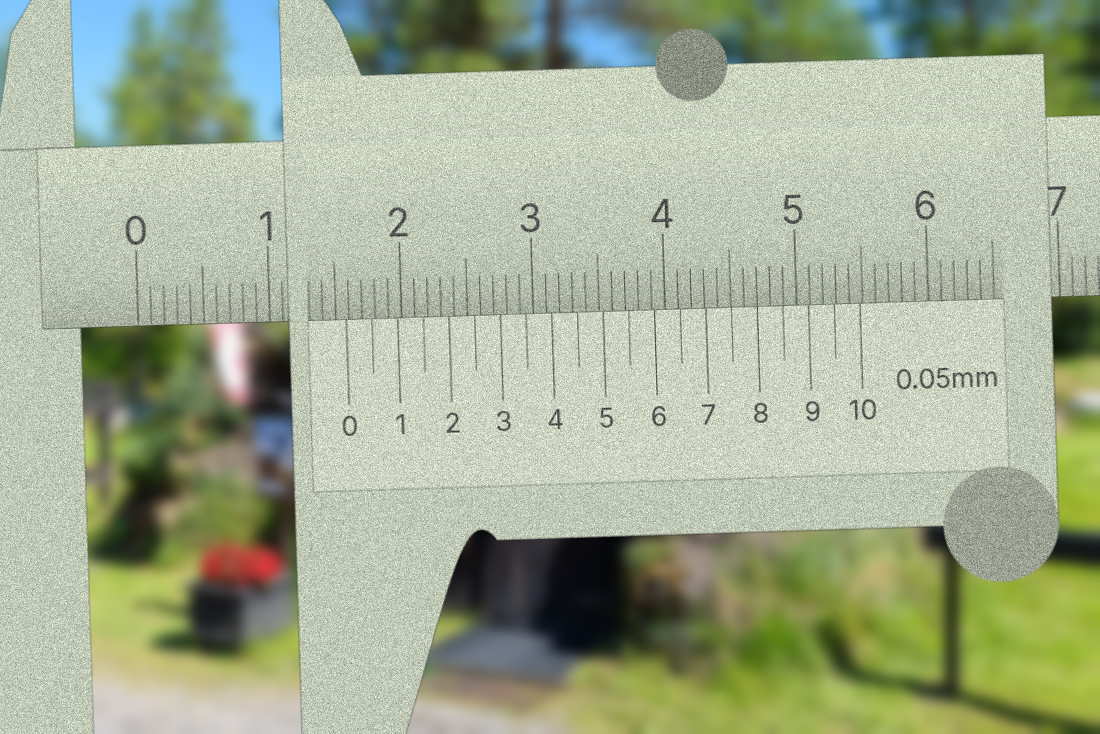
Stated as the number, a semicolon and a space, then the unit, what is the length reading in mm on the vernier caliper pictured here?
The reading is 15.8; mm
